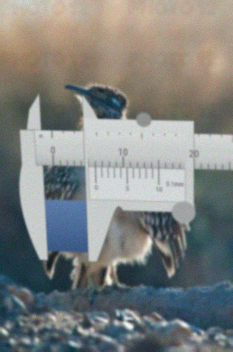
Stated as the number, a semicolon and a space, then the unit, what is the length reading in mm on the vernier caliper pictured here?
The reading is 6.0; mm
